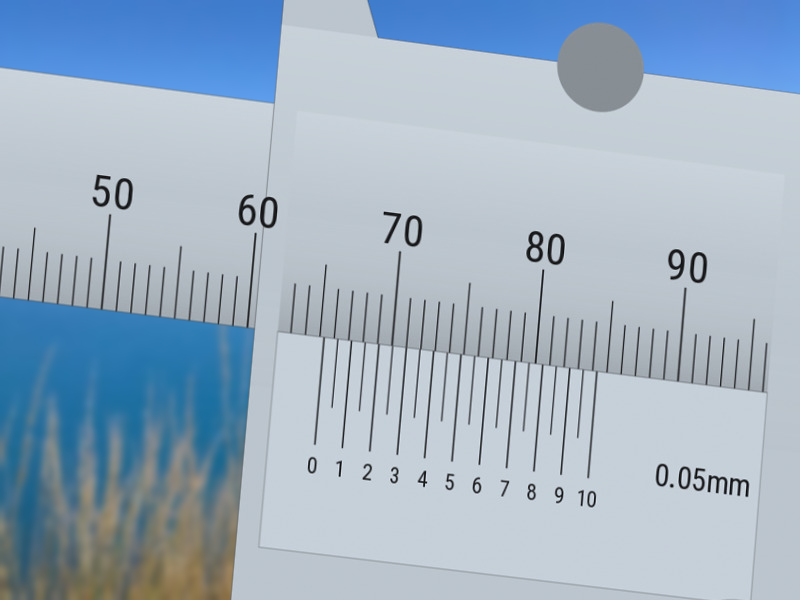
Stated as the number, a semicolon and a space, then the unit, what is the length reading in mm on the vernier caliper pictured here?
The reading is 65.3; mm
